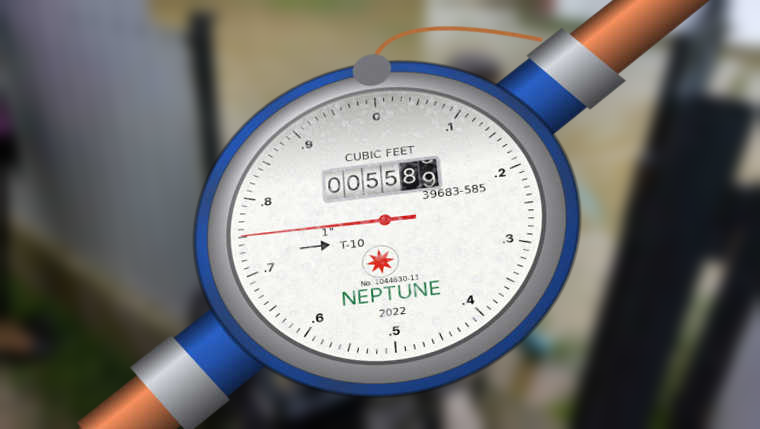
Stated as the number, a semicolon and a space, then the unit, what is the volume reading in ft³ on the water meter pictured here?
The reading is 5588.75; ft³
